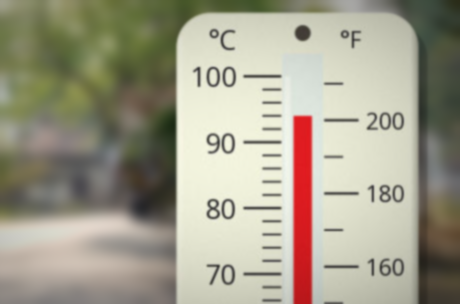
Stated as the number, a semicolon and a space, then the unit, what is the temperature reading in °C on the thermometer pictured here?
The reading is 94; °C
